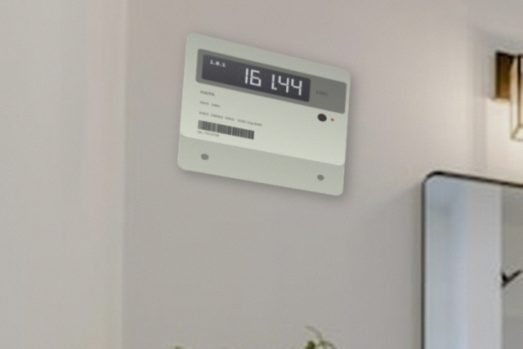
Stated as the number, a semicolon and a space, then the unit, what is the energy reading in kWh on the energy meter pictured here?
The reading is 161.44; kWh
